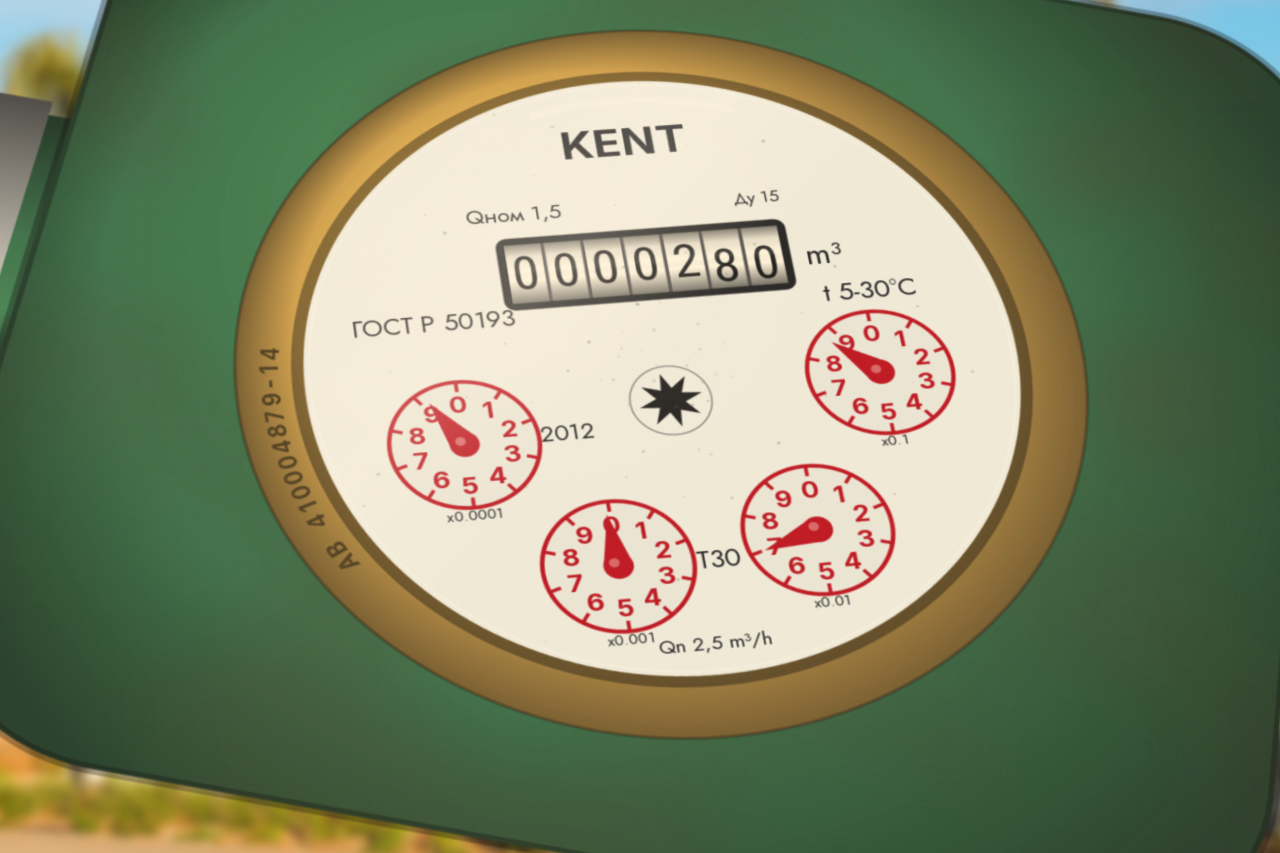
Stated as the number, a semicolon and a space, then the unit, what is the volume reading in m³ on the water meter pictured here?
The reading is 279.8699; m³
